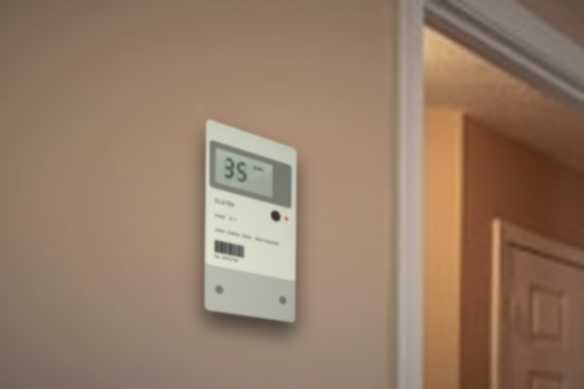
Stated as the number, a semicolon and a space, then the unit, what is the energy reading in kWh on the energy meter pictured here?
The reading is 35; kWh
